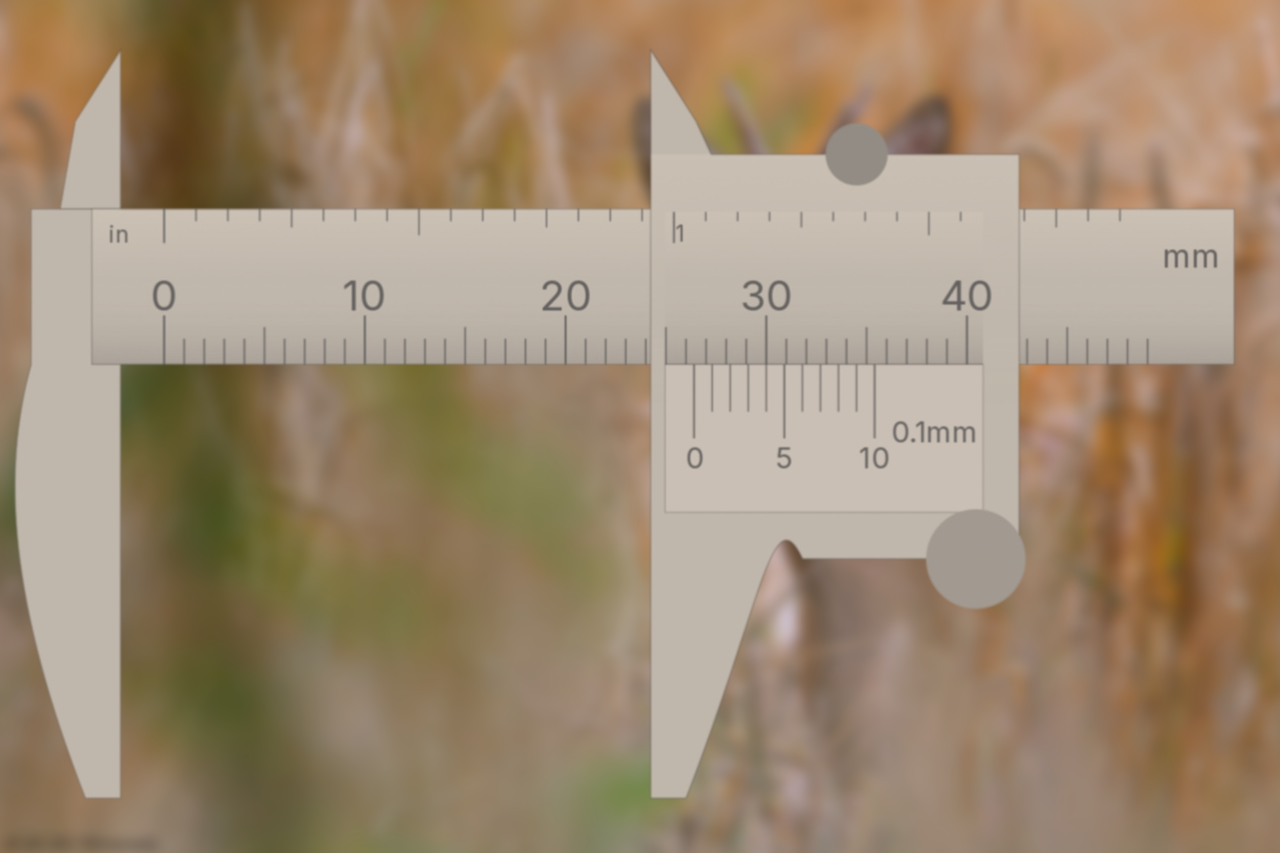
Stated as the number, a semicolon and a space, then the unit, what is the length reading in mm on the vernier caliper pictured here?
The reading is 26.4; mm
